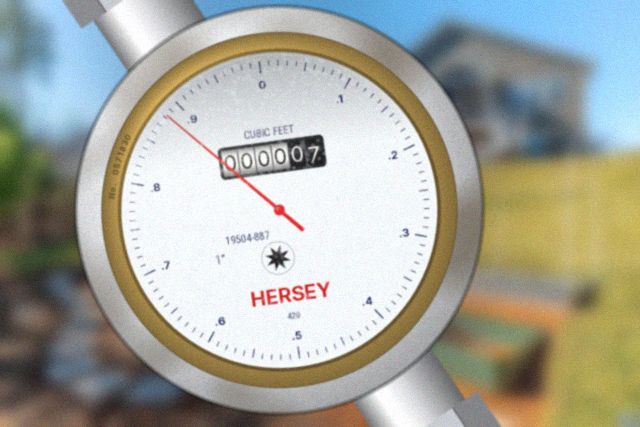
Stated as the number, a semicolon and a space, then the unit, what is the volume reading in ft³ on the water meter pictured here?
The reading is 6.88; ft³
